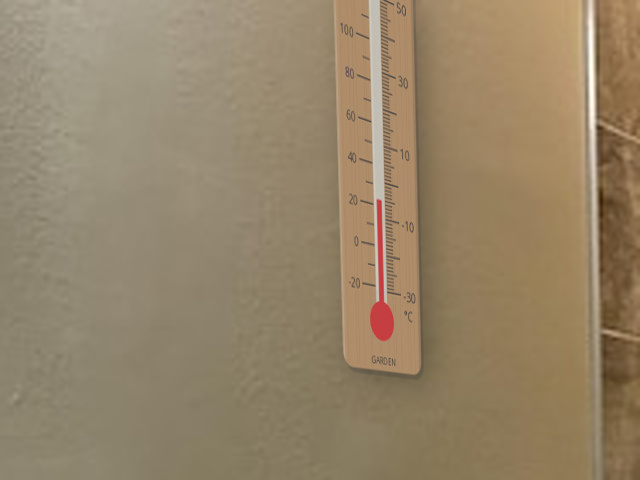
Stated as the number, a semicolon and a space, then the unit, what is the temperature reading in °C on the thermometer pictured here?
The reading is -5; °C
